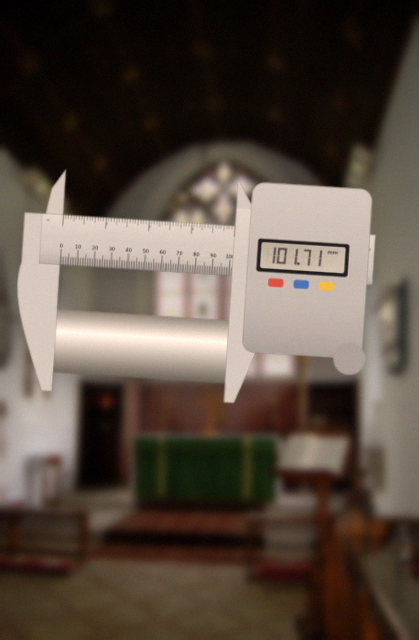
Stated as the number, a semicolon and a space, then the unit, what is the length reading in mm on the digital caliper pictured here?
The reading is 101.71; mm
